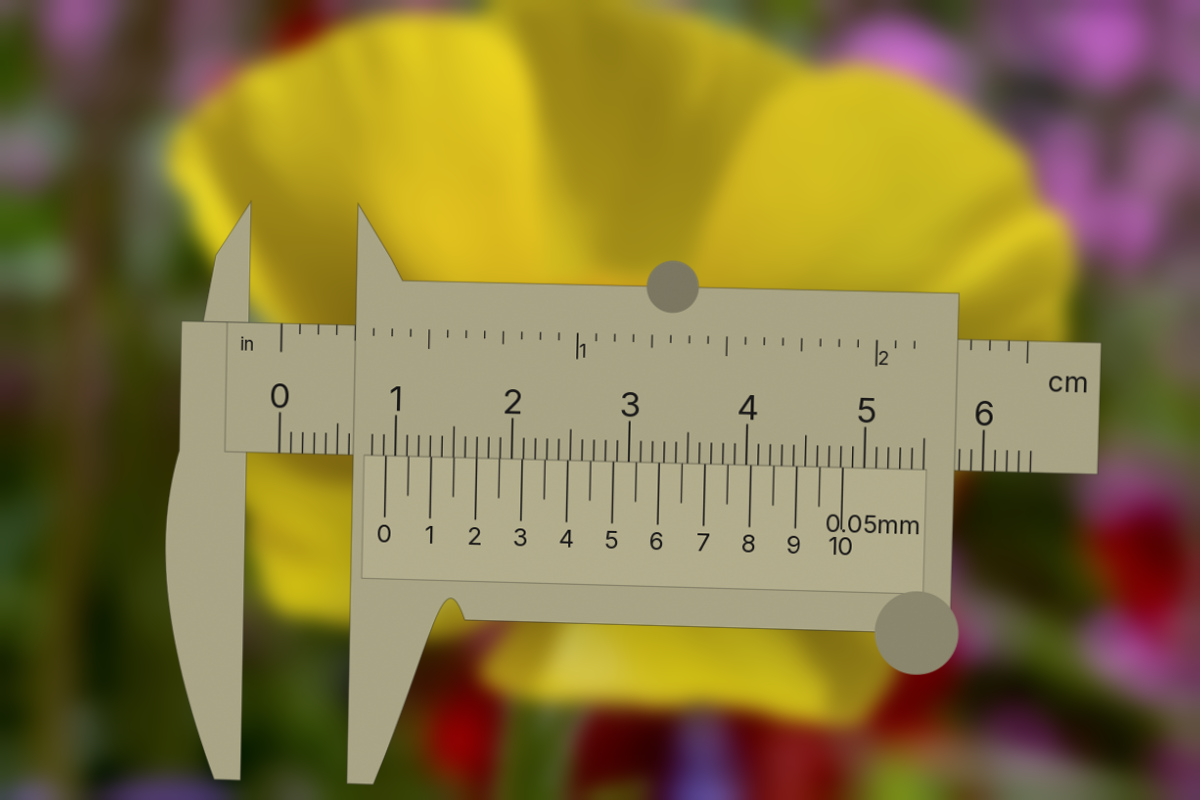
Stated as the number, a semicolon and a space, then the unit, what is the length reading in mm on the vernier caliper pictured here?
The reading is 9.2; mm
